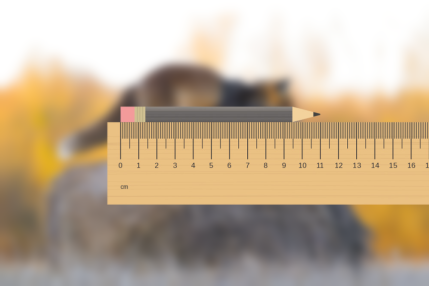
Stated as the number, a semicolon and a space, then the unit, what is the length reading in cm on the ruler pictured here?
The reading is 11; cm
